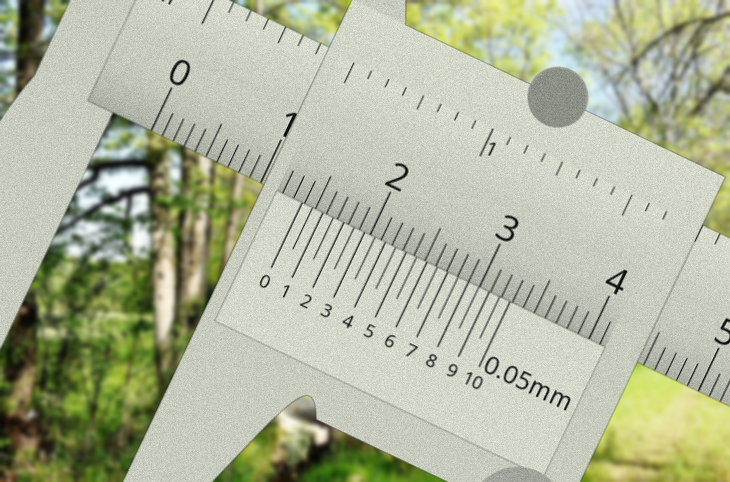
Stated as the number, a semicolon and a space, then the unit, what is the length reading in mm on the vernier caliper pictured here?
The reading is 13.8; mm
